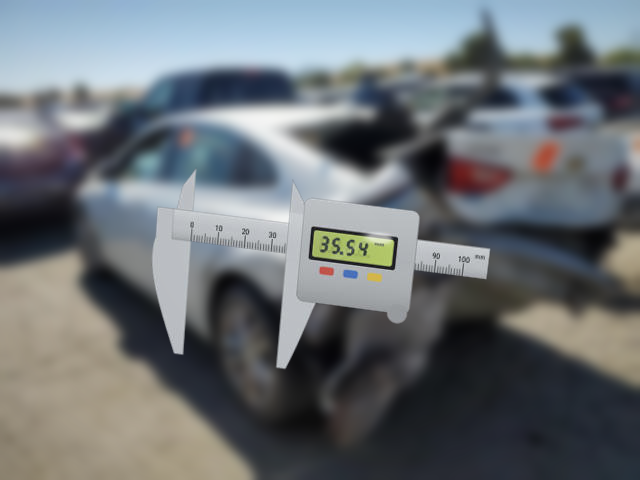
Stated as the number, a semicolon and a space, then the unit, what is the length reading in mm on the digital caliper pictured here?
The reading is 35.54; mm
